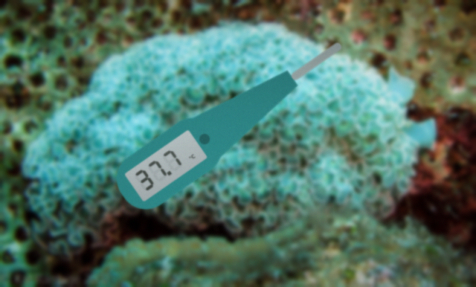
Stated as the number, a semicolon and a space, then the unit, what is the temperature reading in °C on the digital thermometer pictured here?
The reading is 37.7; °C
